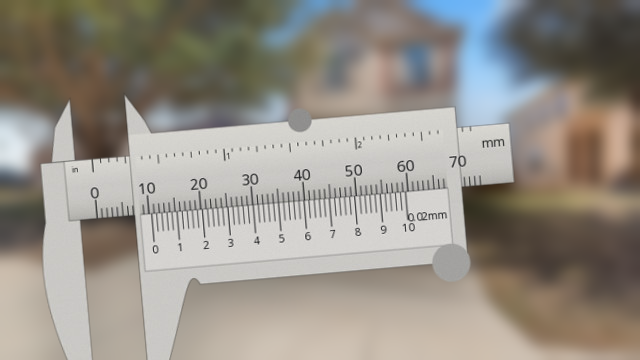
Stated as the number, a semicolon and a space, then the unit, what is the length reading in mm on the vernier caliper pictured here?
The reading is 10.5; mm
